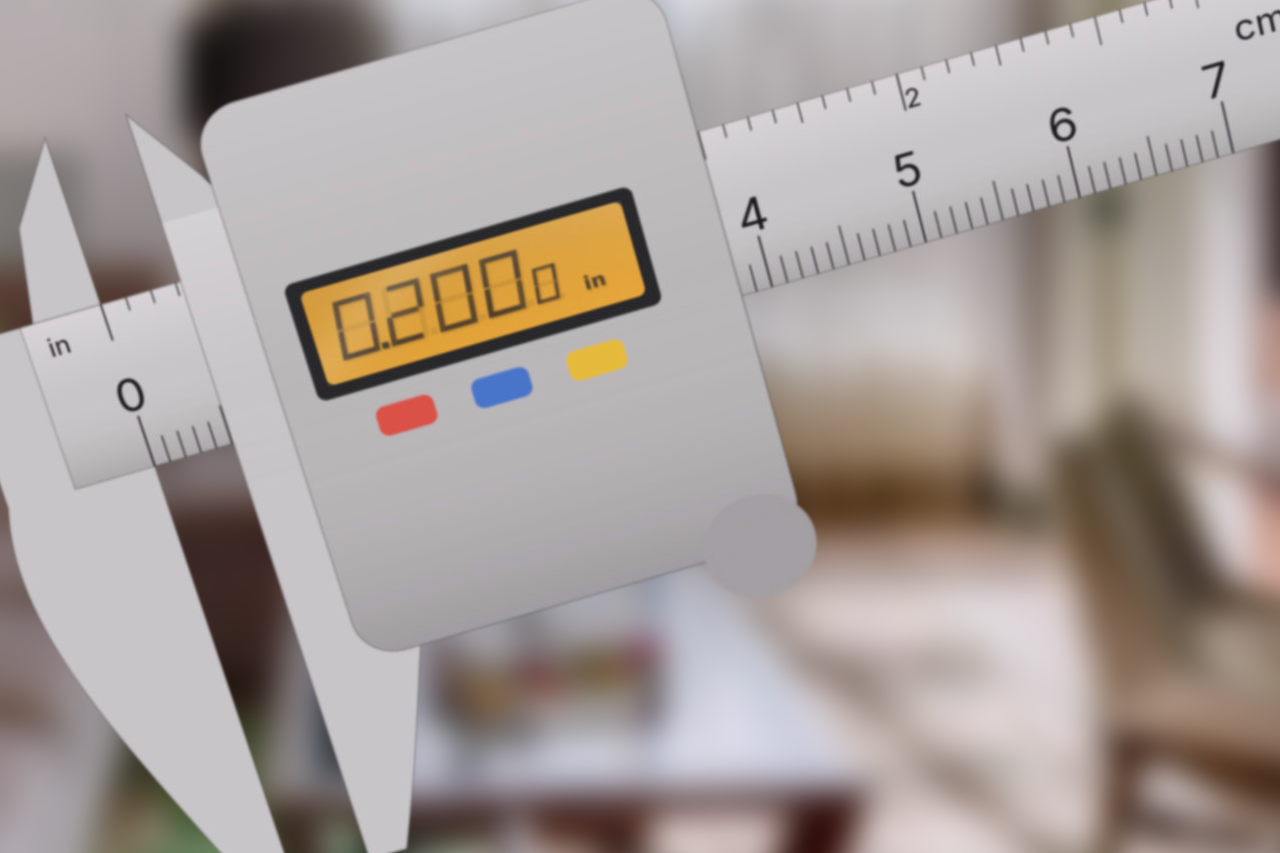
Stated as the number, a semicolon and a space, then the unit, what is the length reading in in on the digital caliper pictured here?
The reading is 0.2000; in
